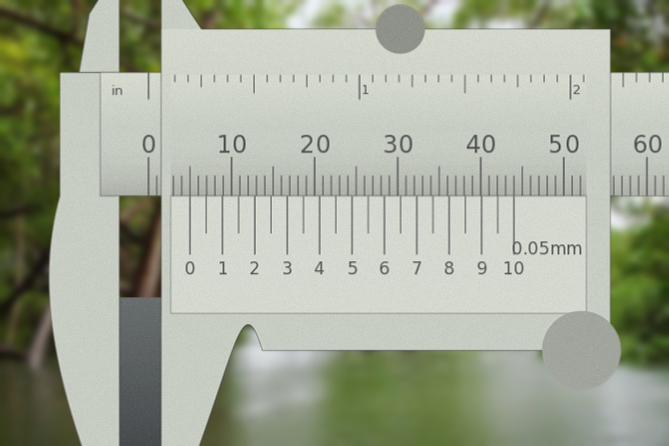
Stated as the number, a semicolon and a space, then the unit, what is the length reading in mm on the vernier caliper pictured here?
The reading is 5.0; mm
